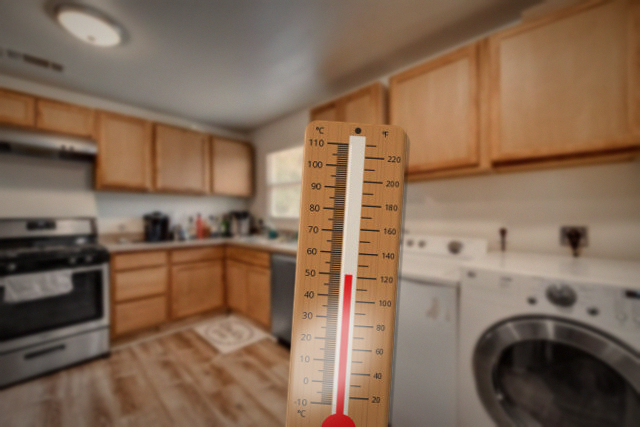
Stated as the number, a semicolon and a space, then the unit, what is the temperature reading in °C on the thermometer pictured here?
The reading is 50; °C
